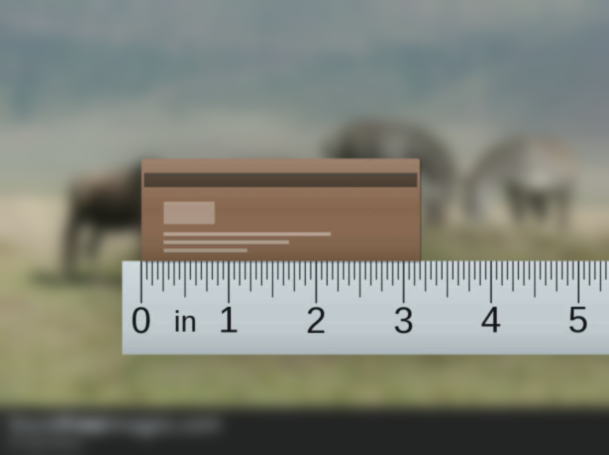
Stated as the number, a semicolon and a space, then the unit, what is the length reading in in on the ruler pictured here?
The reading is 3.1875; in
